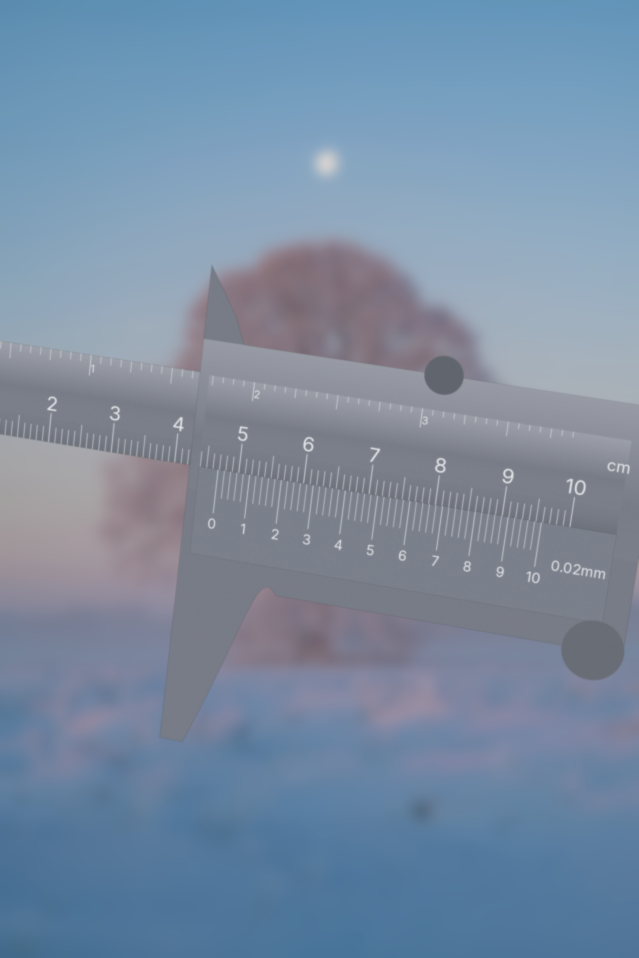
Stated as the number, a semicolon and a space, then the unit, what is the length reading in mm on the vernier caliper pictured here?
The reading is 46.8; mm
